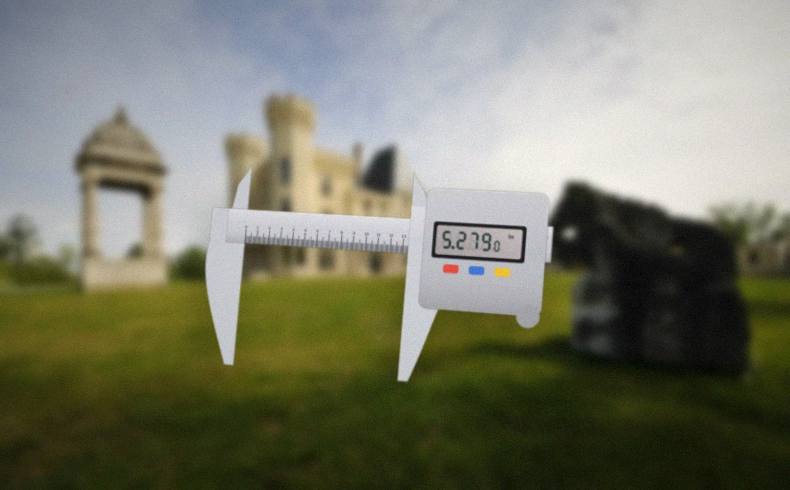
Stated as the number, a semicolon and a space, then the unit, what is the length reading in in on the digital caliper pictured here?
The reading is 5.2790; in
